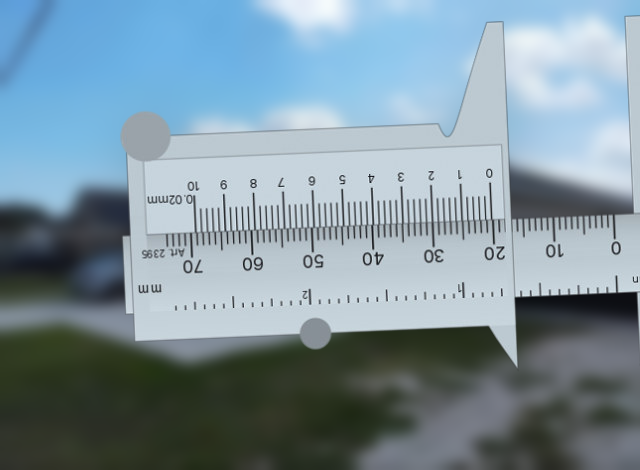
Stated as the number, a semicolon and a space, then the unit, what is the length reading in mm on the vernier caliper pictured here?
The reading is 20.2; mm
